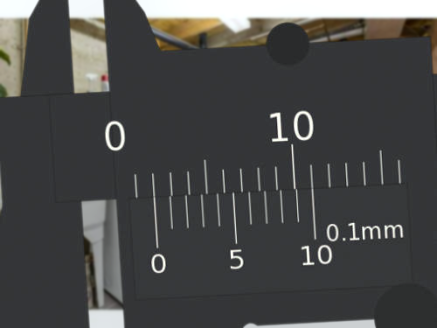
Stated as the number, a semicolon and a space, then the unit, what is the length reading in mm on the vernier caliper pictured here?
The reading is 2.0; mm
